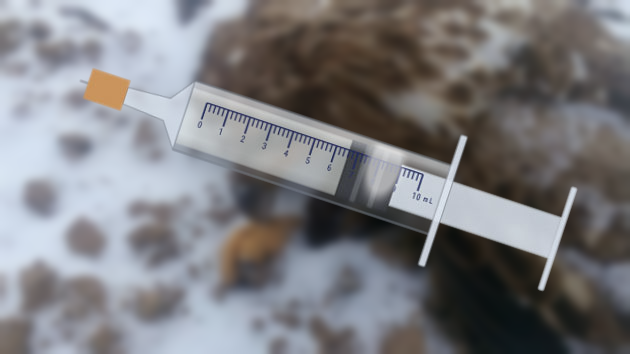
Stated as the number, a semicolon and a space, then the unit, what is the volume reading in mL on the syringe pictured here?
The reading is 6.6; mL
